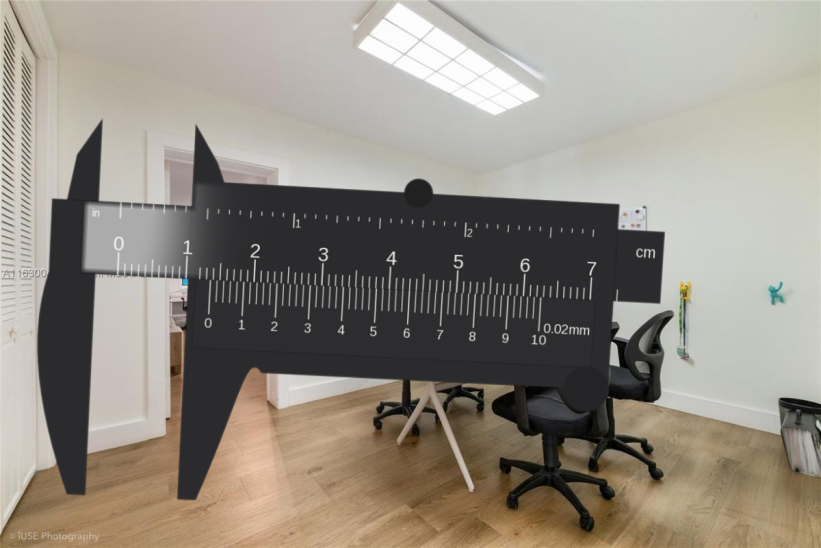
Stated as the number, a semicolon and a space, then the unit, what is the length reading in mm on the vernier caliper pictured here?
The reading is 13.6; mm
